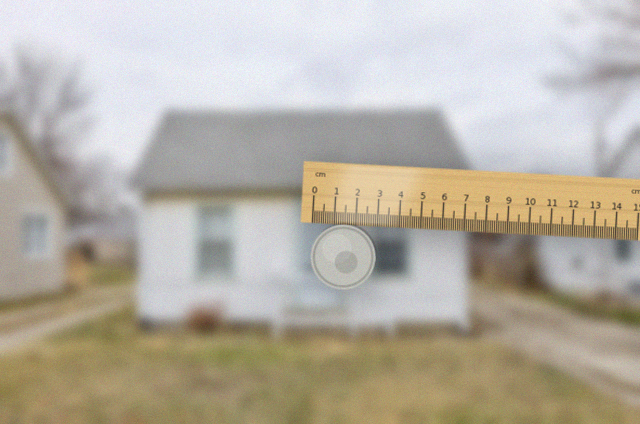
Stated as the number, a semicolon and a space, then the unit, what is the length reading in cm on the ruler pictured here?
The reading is 3; cm
